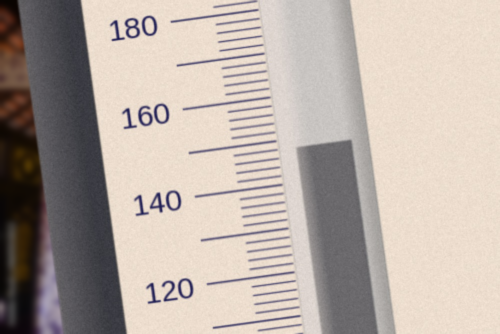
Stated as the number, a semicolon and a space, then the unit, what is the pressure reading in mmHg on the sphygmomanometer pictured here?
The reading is 148; mmHg
